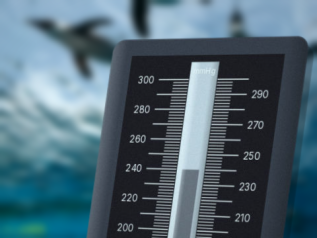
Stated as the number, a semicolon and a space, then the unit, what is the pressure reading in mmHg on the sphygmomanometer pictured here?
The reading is 240; mmHg
